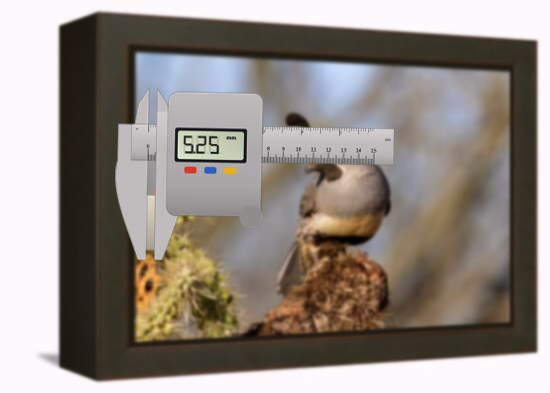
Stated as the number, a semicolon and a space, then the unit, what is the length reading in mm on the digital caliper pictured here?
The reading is 5.25; mm
